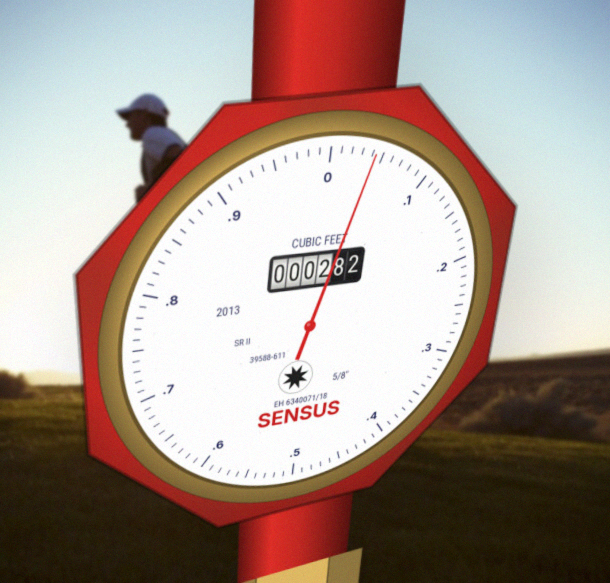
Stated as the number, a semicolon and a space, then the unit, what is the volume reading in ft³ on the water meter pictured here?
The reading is 282.04; ft³
